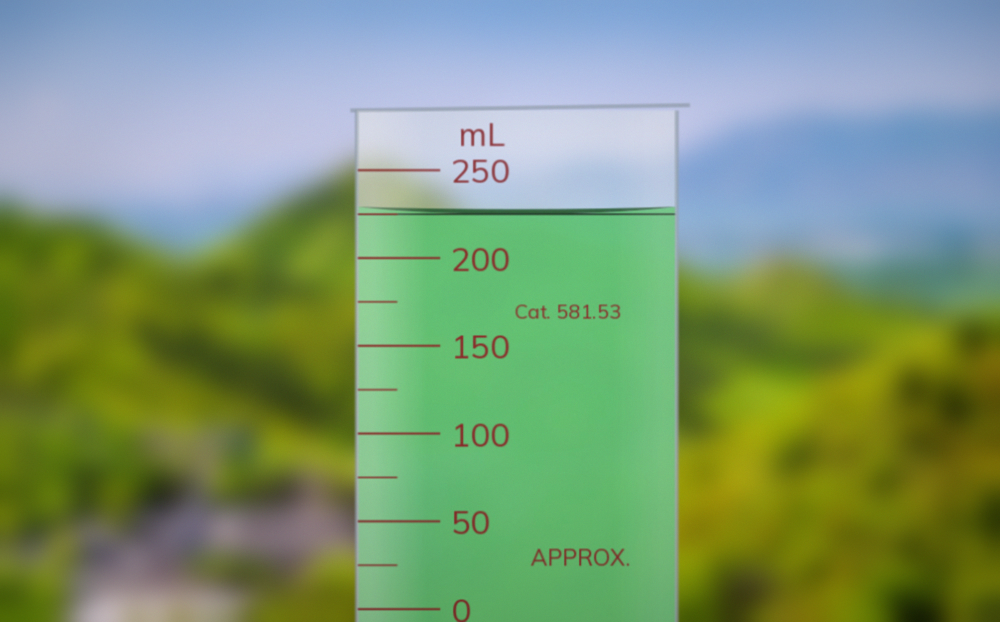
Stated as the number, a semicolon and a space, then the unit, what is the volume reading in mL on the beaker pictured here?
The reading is 225; mL
